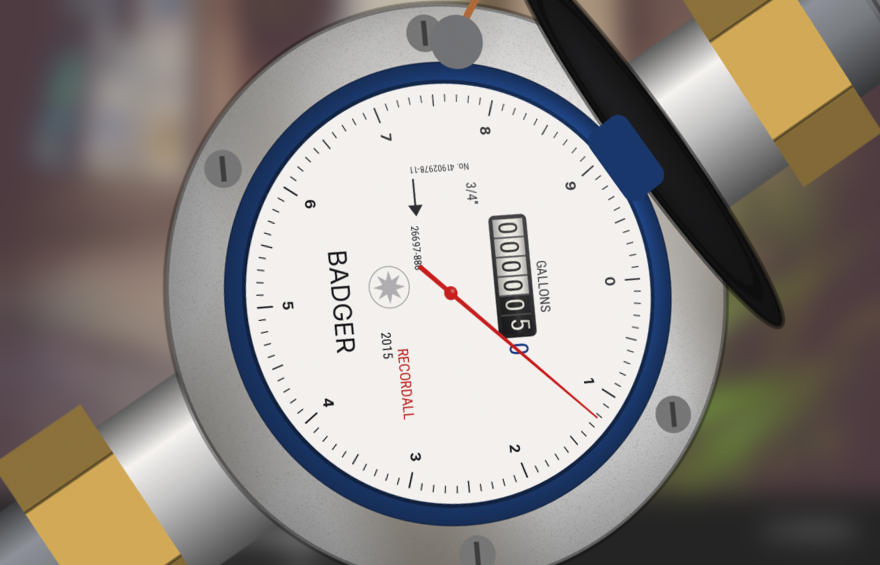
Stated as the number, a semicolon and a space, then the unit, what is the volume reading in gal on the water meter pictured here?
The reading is 51.2; gal
